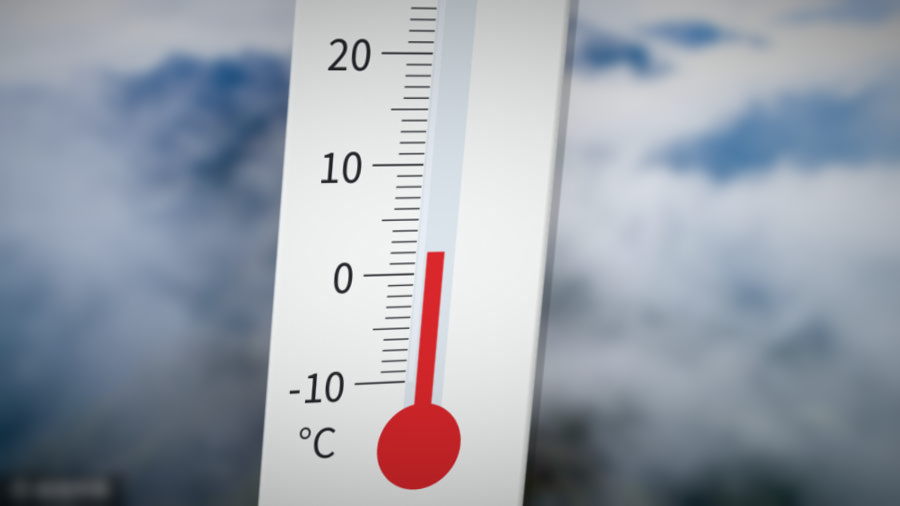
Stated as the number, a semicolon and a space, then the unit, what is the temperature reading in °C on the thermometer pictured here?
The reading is 2; °C
